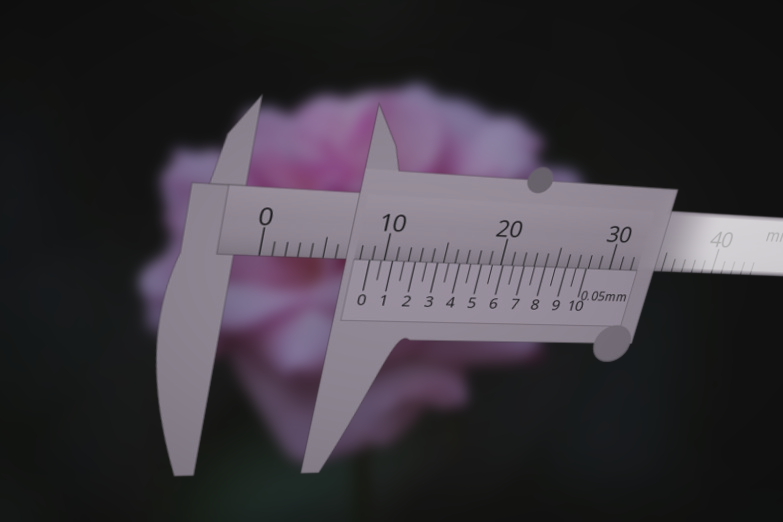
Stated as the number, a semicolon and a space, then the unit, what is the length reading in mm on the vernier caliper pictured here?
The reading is 8.8; mm
